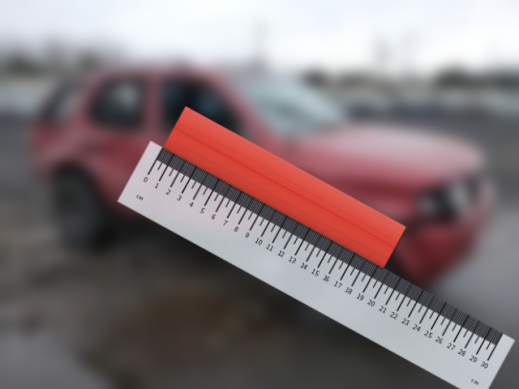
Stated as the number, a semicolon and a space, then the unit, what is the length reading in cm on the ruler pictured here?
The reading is 19.5; cm
